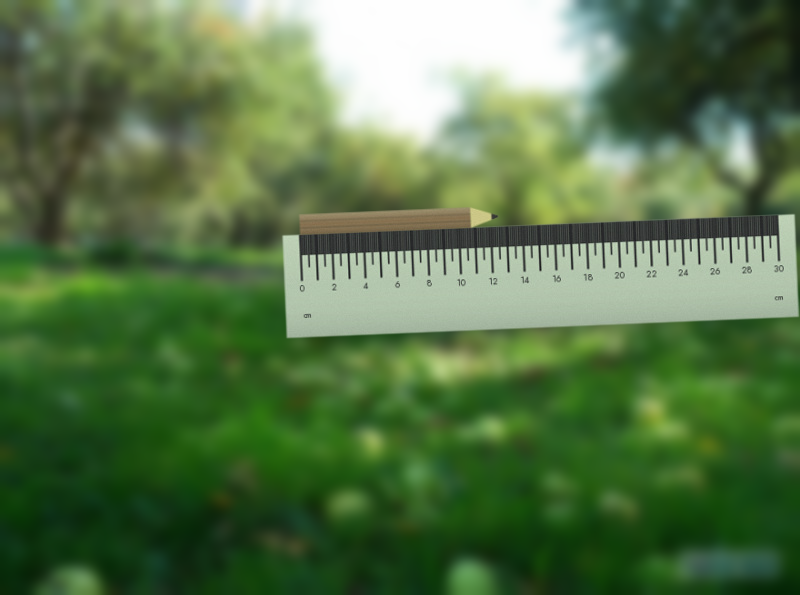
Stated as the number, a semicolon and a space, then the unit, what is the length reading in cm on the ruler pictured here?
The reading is 12.5; cm
